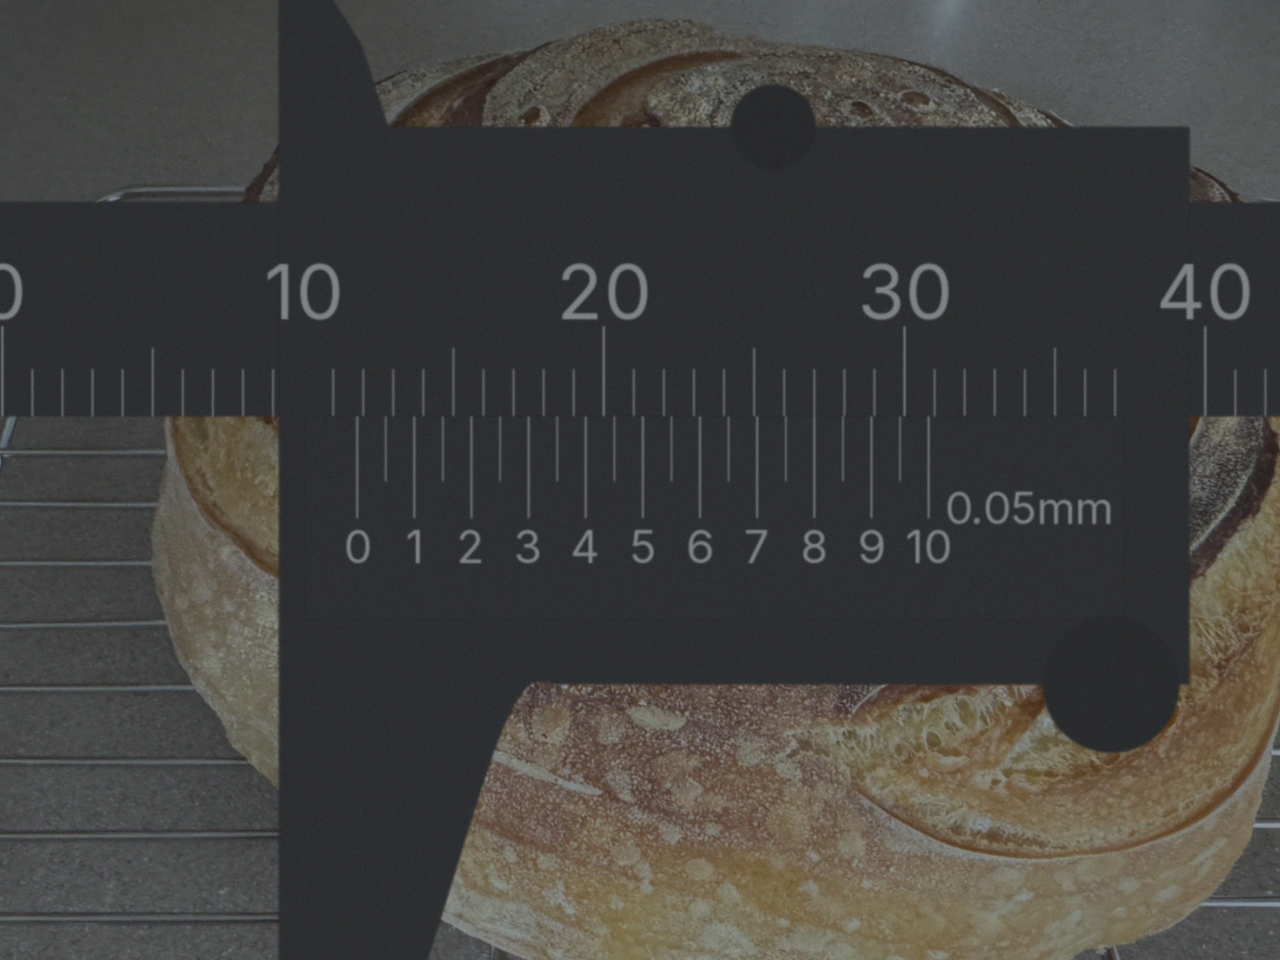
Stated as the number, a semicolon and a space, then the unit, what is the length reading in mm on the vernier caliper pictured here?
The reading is 11.80; mm
